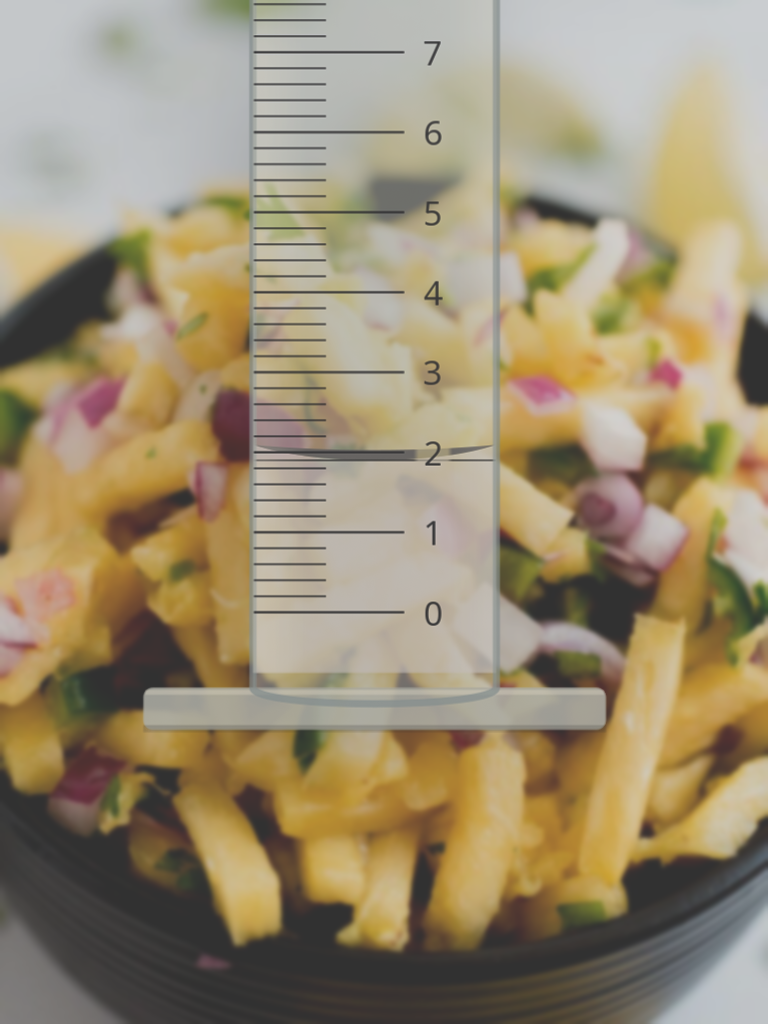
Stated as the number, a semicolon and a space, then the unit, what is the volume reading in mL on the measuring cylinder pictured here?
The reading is 1.9; mL
